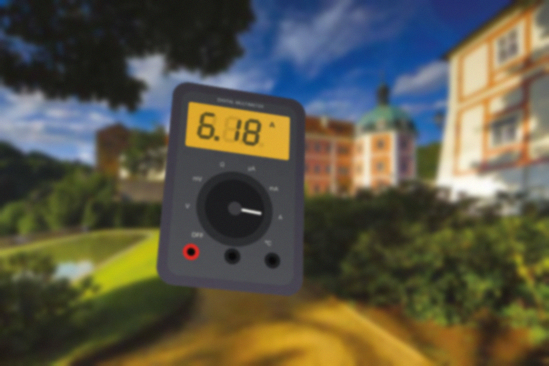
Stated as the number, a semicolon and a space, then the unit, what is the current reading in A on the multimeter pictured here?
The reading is 6.18; A
